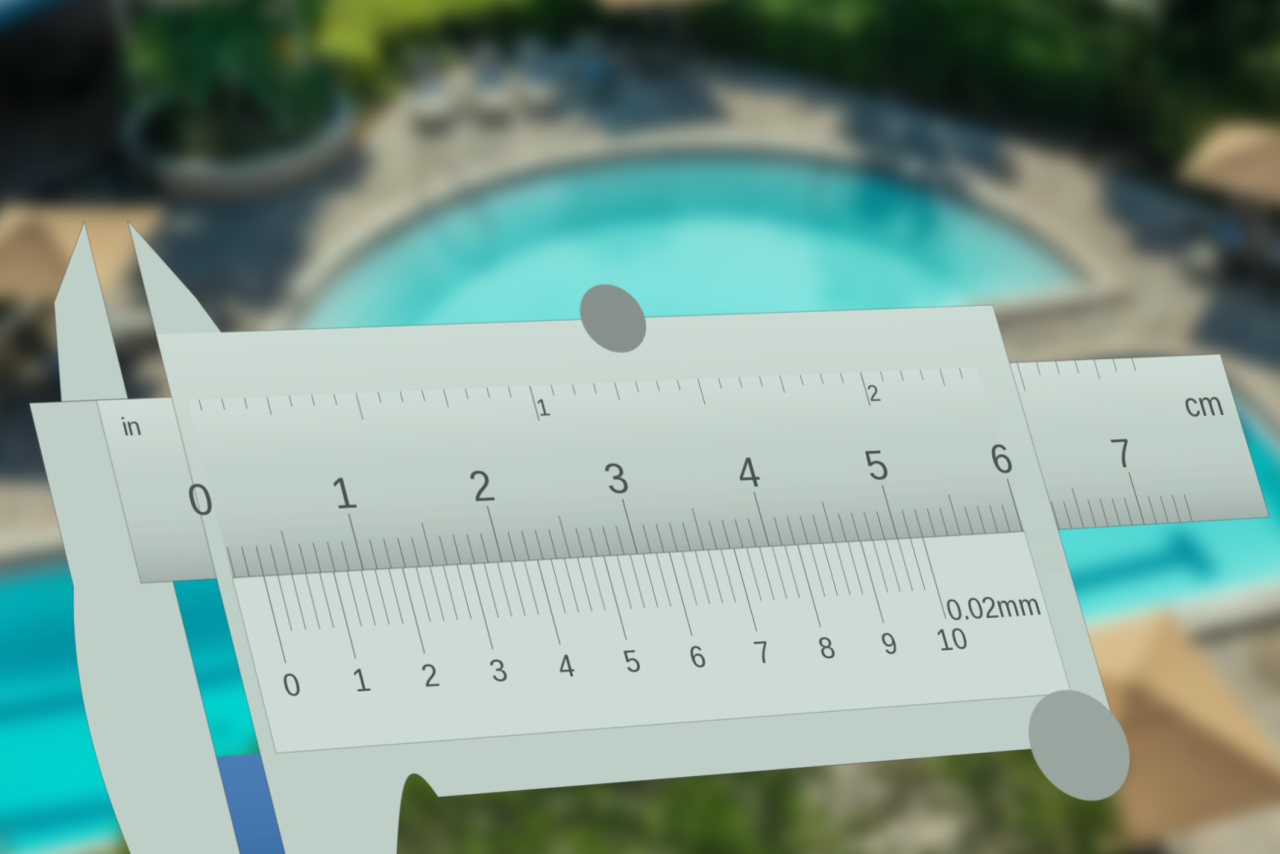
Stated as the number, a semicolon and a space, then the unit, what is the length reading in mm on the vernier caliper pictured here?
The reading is 3.0; mm
